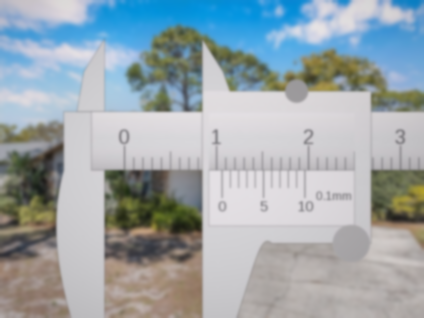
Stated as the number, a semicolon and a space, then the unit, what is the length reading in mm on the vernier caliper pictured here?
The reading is 10.6; mm
